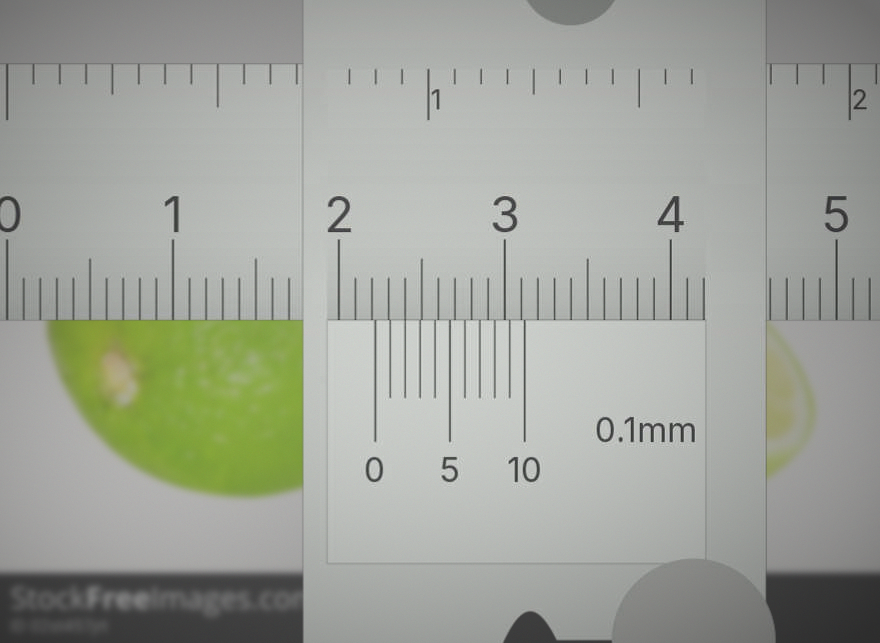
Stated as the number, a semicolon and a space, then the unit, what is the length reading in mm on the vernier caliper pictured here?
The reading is 22.2; mm
